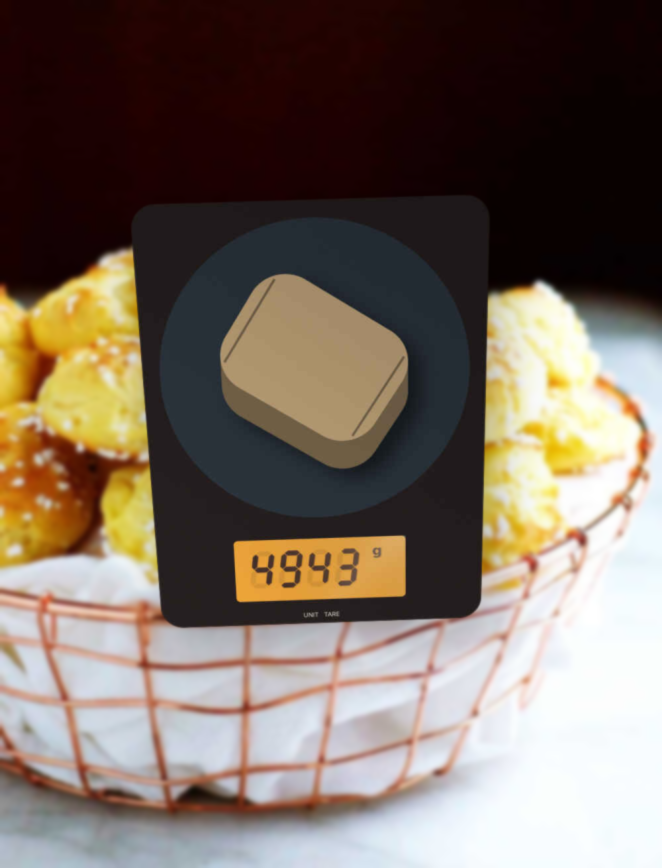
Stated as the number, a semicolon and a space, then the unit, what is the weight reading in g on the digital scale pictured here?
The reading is 4943; g
